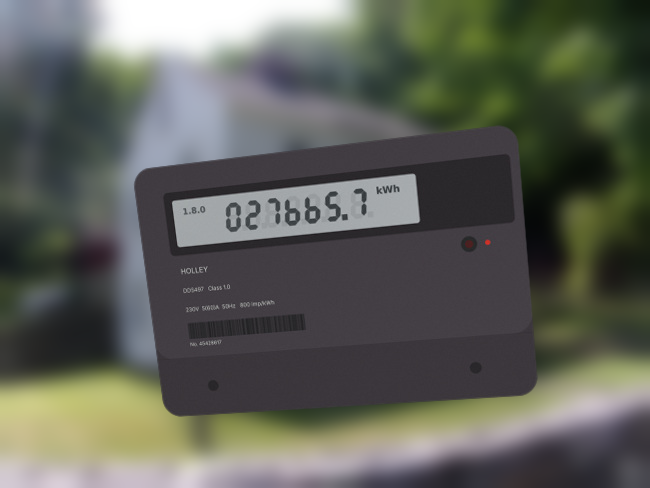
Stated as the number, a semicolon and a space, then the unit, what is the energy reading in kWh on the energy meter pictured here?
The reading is 27665.7; kWh
